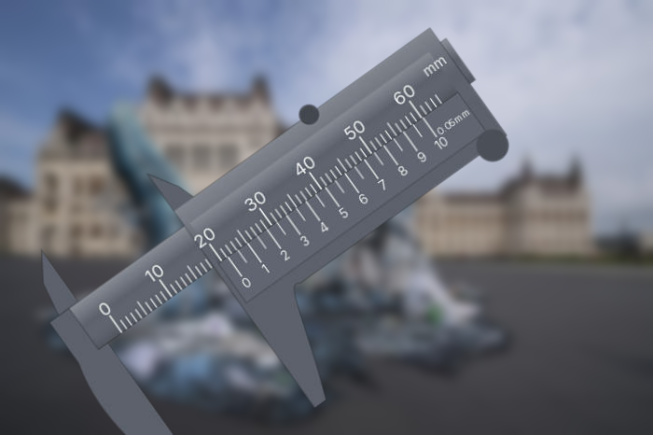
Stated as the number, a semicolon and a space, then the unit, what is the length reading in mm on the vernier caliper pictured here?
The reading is 21.2; mm
